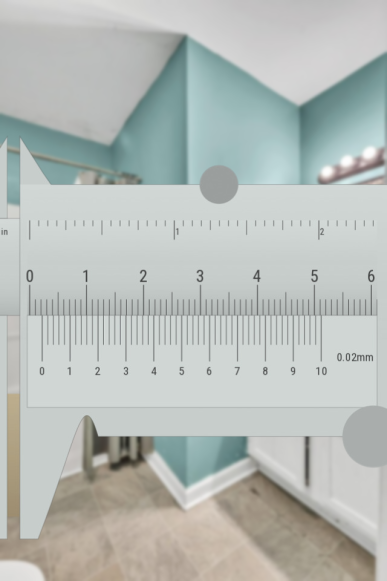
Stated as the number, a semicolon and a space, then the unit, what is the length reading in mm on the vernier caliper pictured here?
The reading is 2.2; mm
